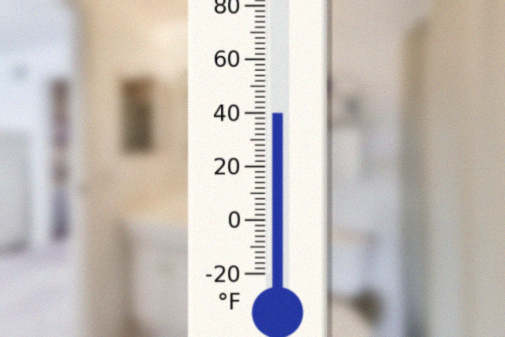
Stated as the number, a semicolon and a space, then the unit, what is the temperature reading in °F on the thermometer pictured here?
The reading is 40; °F
